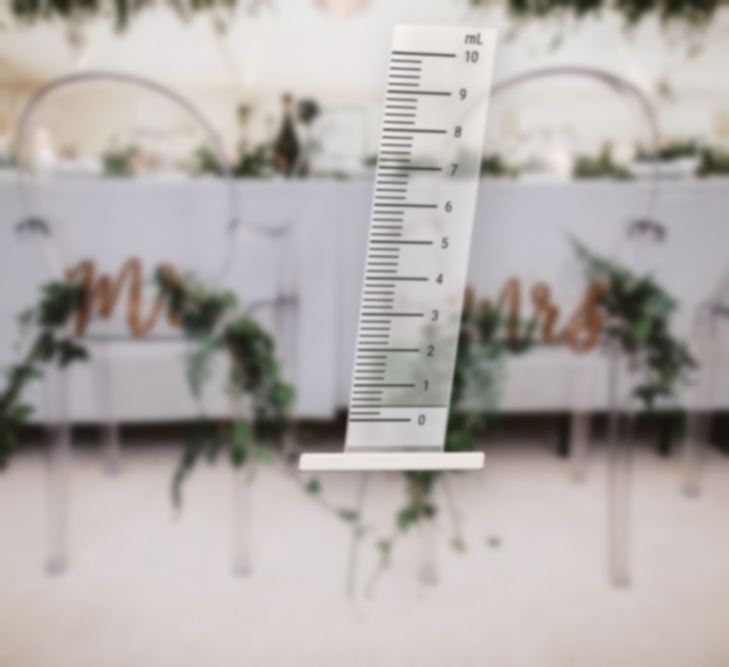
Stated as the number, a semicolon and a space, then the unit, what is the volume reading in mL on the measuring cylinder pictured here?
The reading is 0.4; mL
